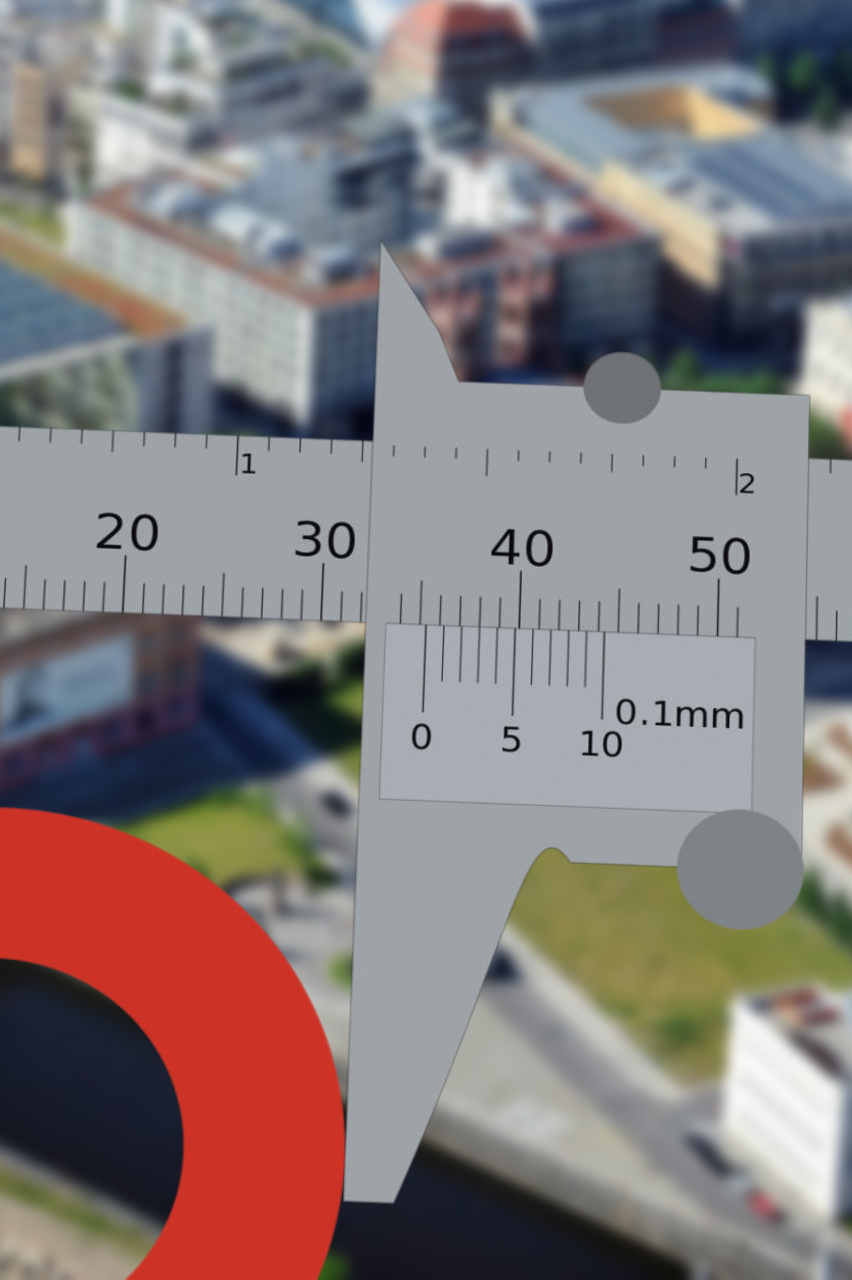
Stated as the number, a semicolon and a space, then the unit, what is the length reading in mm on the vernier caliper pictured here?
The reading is 35.3; mm
